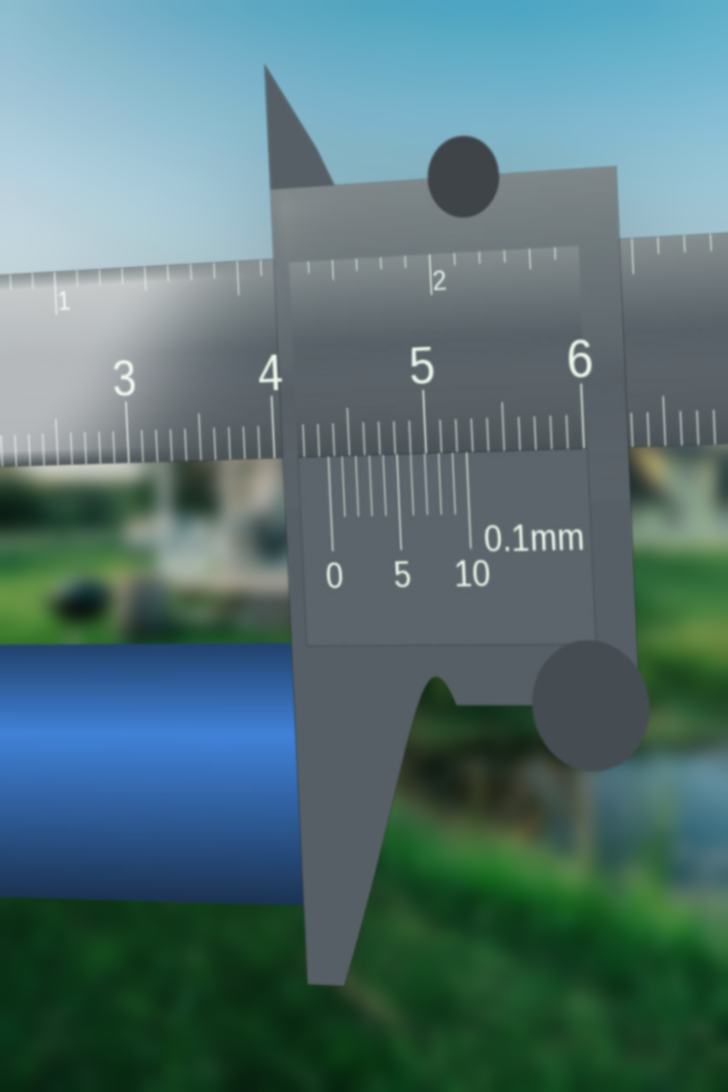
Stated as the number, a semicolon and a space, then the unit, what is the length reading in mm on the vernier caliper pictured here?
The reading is 43.6; mm
